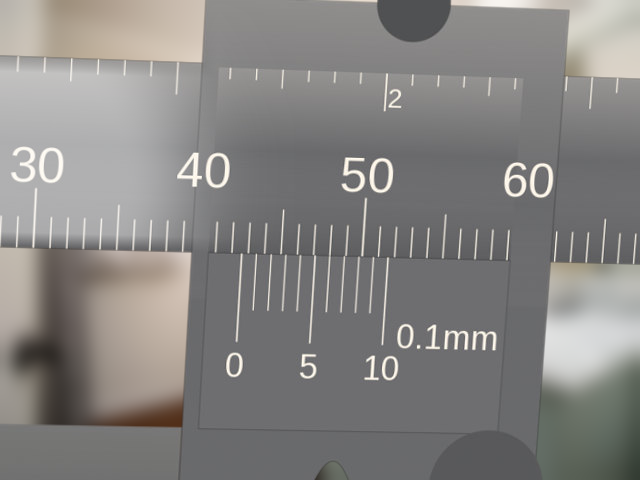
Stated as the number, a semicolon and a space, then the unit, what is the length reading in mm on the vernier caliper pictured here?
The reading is 42.6; mm
